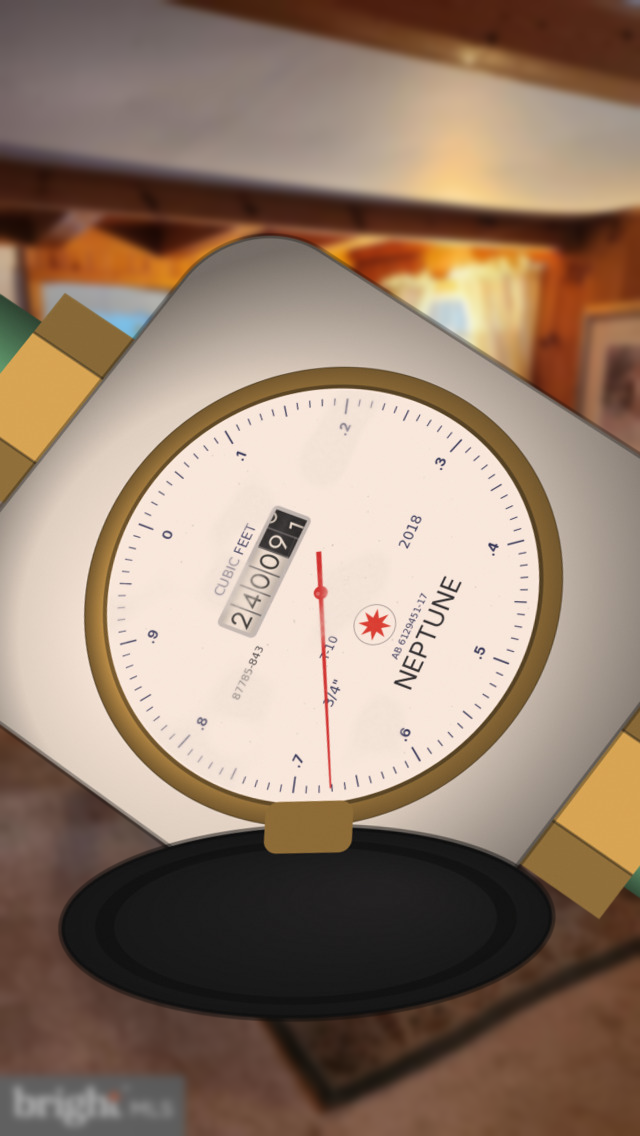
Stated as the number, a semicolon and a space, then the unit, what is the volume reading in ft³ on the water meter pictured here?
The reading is 240090.67; ft³
